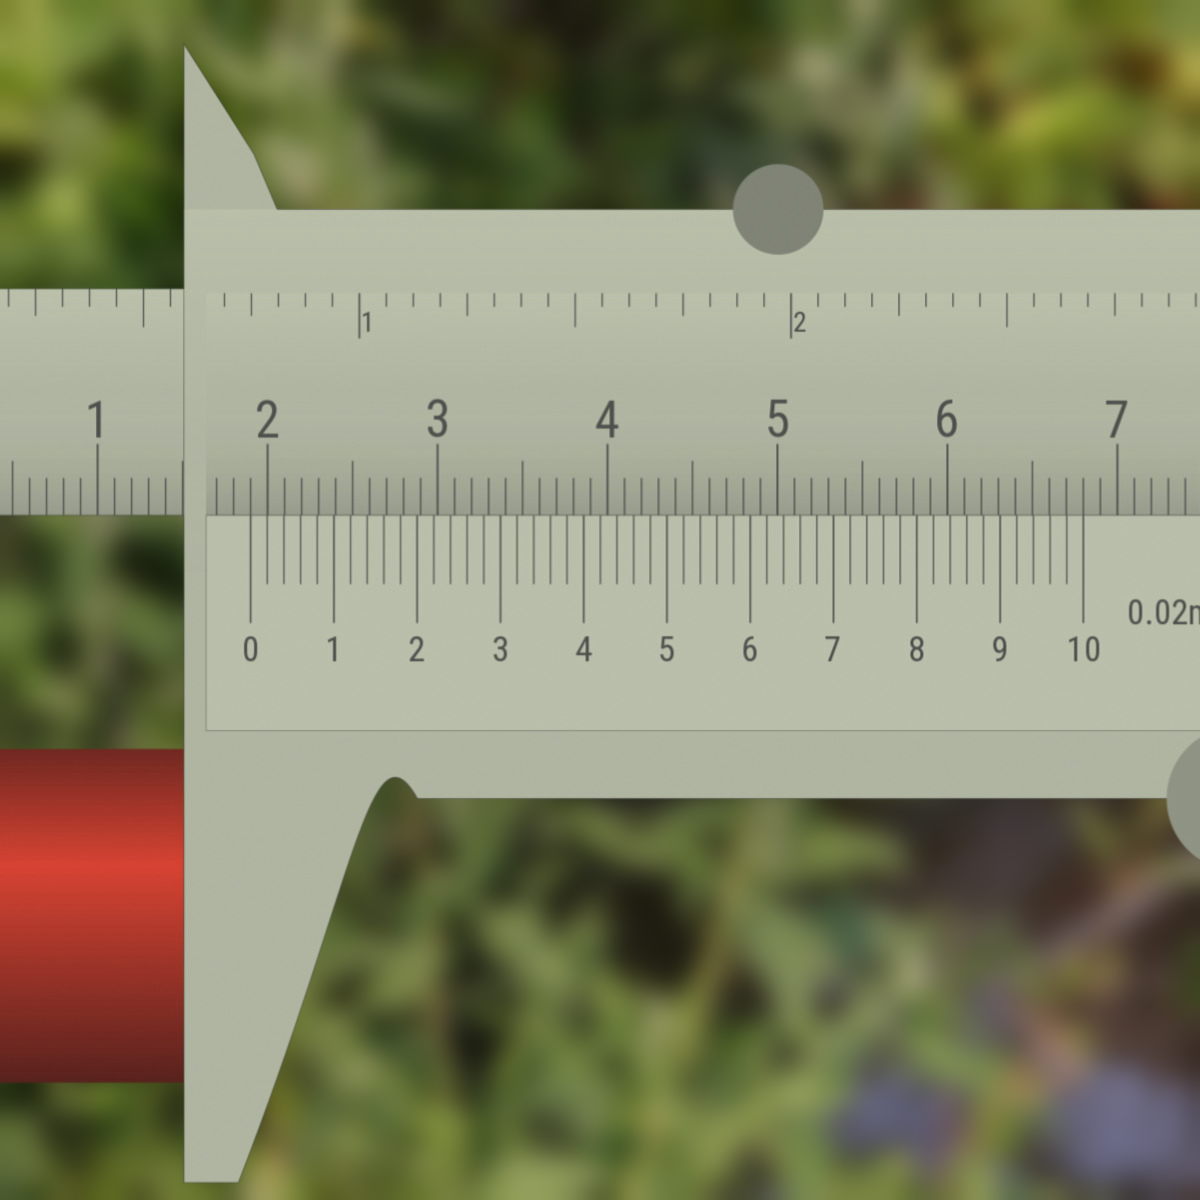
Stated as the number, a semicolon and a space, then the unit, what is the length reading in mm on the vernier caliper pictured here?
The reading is 19.0; mm
